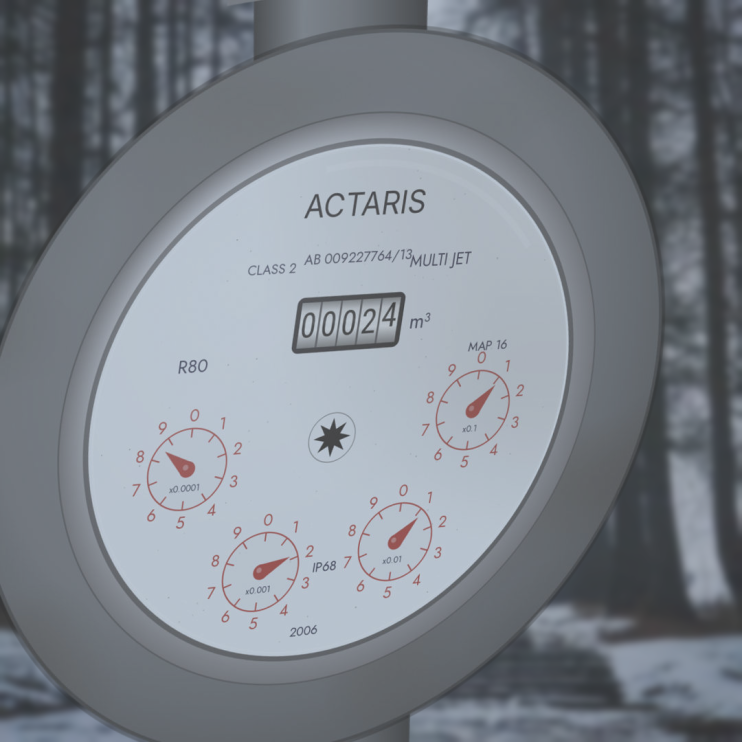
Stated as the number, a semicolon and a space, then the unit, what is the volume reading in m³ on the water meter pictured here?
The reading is 24.1118; m³
